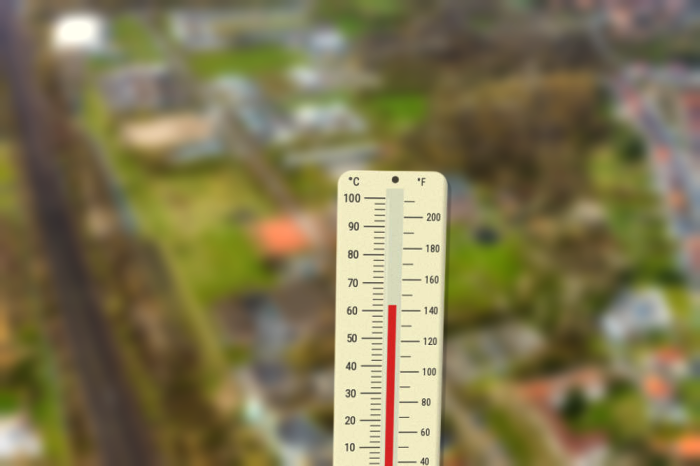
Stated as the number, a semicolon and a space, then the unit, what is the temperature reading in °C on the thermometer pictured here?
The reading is 62; °C
